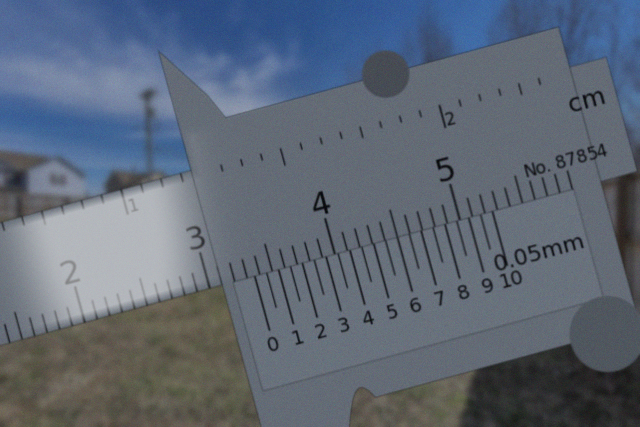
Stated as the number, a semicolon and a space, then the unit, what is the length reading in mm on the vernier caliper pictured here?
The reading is 33.6; mm
